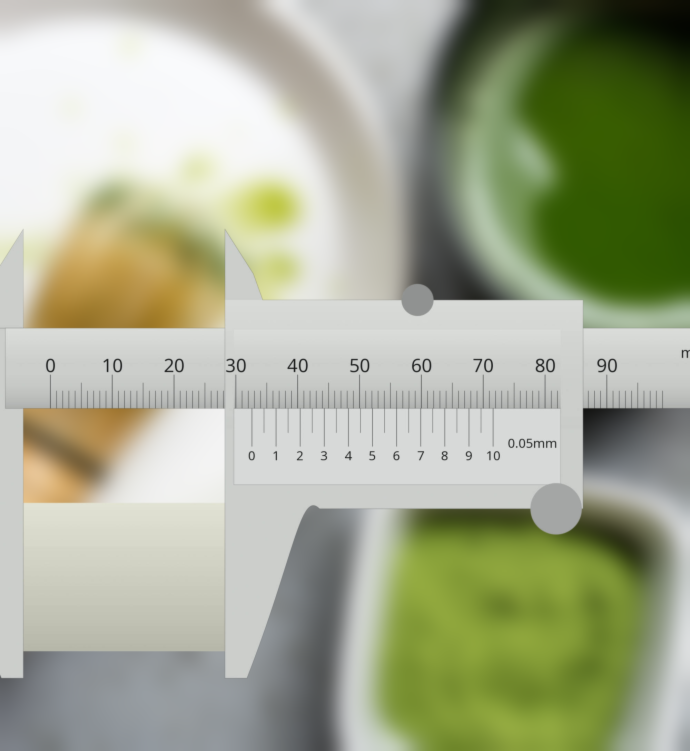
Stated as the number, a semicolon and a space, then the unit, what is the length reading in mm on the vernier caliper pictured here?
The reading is 32.6; mm
